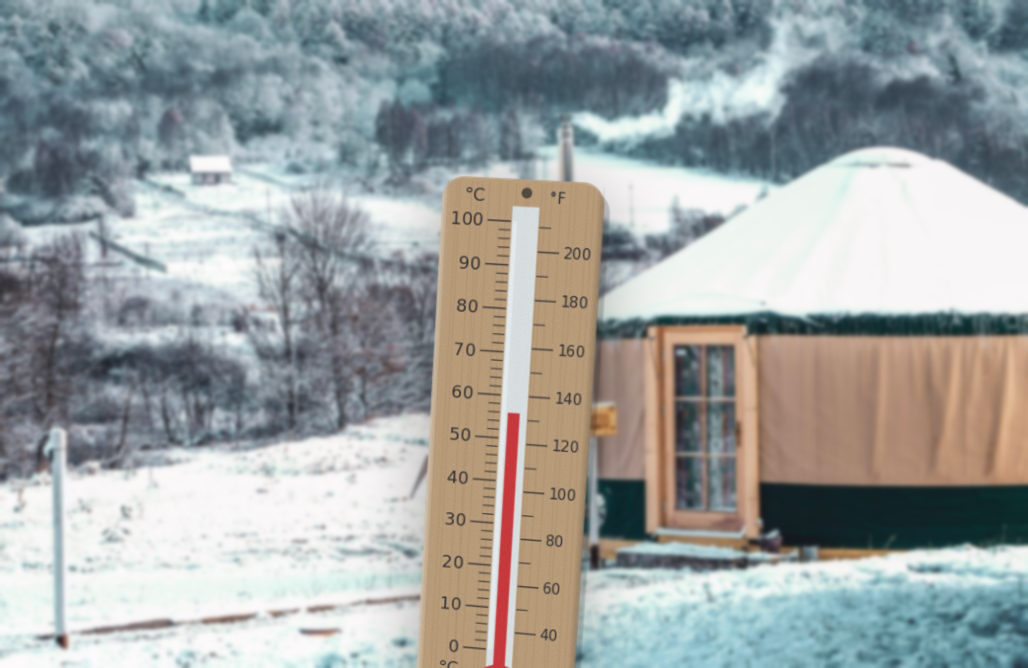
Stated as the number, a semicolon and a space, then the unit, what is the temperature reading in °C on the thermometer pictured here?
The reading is 56; °C
